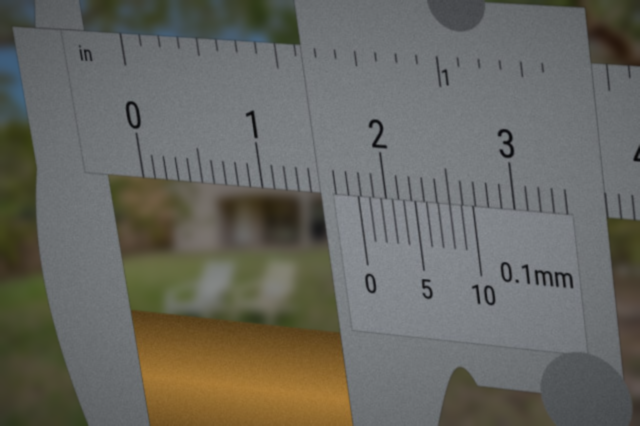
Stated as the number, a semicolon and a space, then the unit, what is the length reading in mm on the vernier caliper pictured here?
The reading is 17.8; mm
